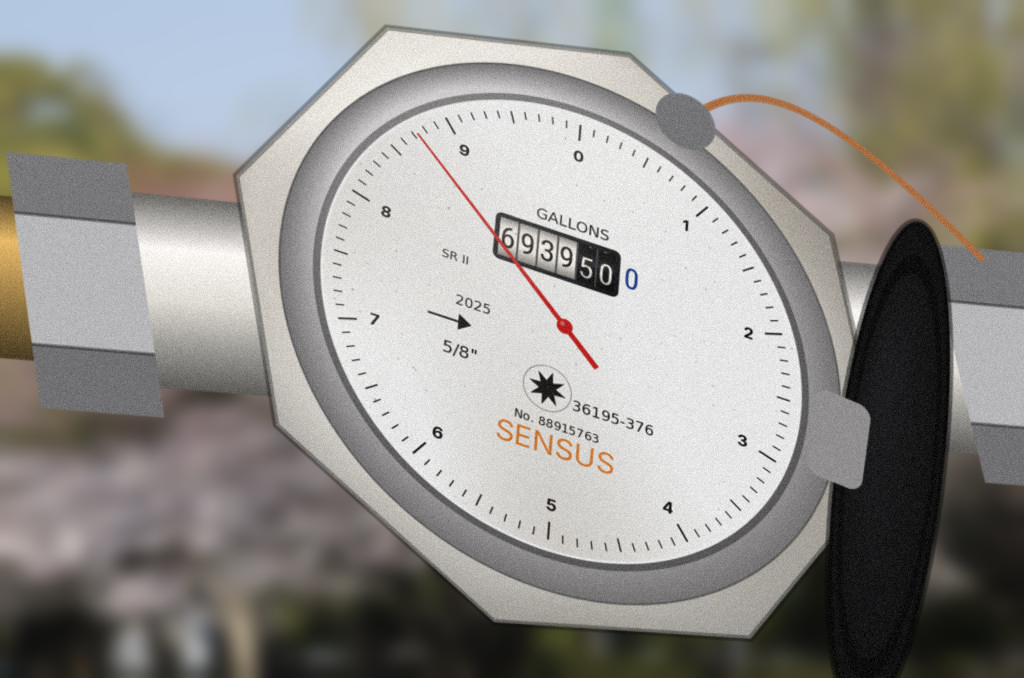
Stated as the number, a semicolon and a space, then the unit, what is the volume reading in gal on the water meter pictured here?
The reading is 6939498.7; gal
